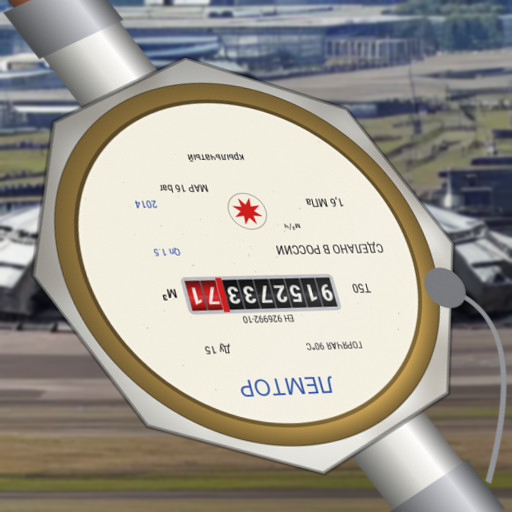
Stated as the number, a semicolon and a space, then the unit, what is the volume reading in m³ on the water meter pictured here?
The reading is 9152733.71; m³
